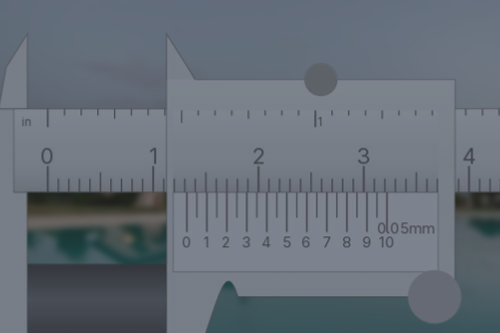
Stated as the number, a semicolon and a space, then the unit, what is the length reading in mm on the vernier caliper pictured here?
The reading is 13.2; mm
